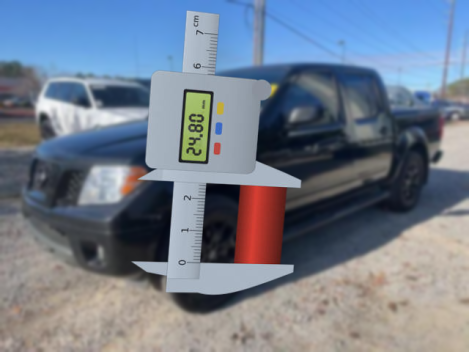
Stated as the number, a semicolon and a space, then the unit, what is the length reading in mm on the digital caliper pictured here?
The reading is 24.80; mm
